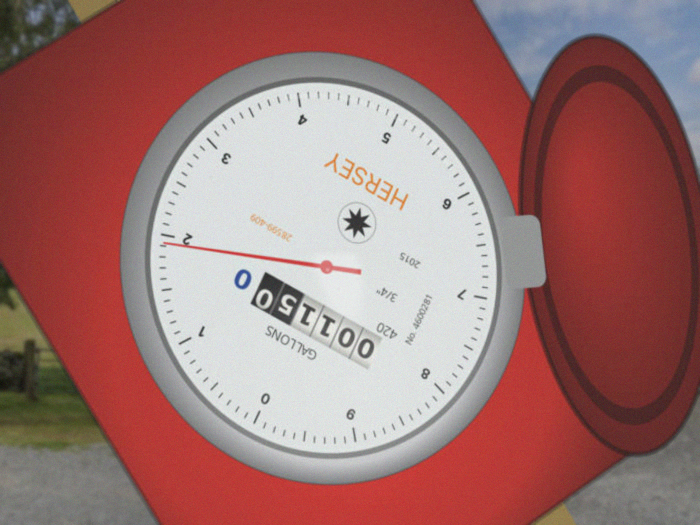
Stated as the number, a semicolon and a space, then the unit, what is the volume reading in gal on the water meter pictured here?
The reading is 11501.9; gal
